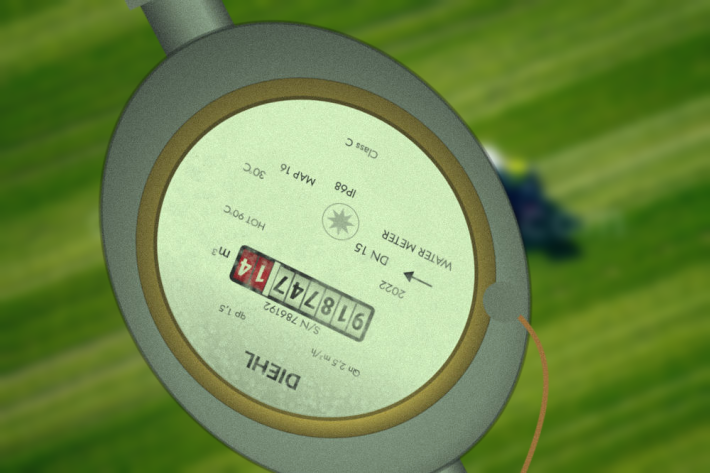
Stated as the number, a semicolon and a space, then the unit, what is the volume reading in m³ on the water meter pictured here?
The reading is 918747.14; m³
